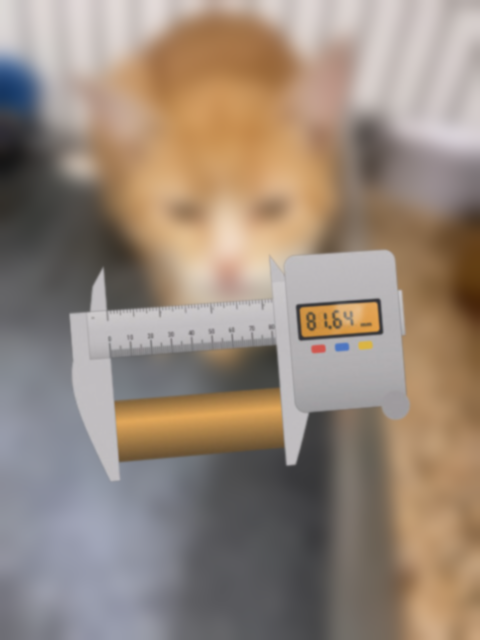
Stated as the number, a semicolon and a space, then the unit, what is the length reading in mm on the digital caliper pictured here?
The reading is 81.64; mm
